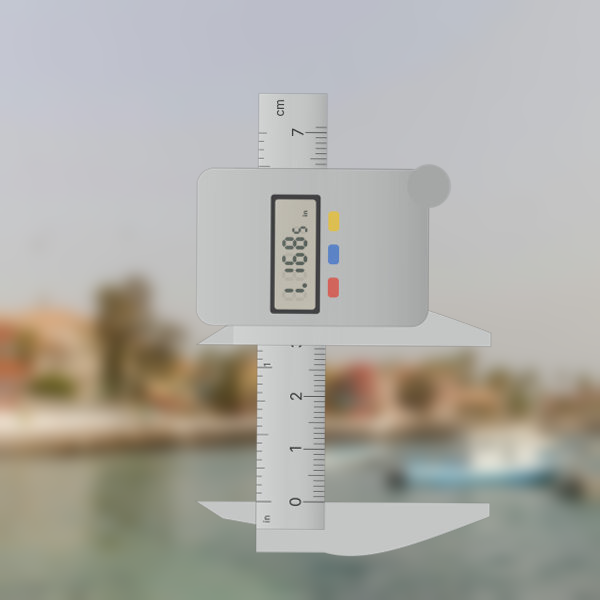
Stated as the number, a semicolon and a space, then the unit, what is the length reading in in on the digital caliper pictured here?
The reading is 1.1685; in
